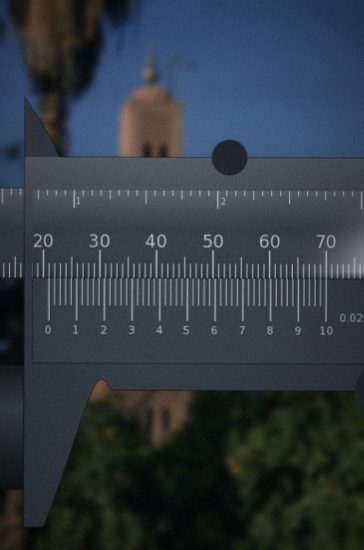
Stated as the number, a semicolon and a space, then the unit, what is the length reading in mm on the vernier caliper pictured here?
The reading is 21.0; mm
